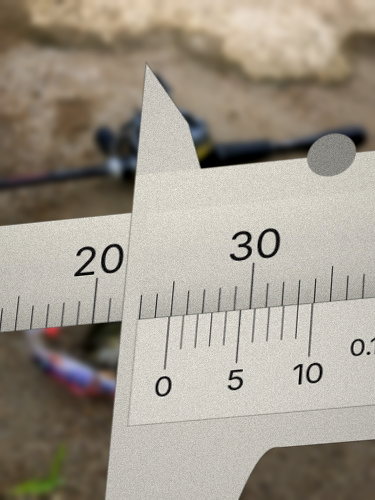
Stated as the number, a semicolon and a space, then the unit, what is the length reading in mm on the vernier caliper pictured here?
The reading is 24.9; mm
